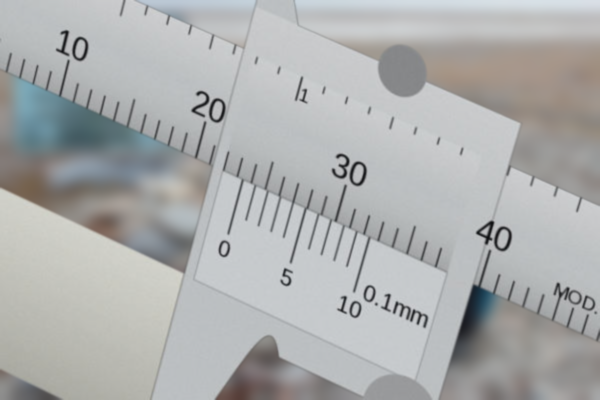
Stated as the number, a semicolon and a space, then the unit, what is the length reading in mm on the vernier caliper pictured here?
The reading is 23.4; mm
